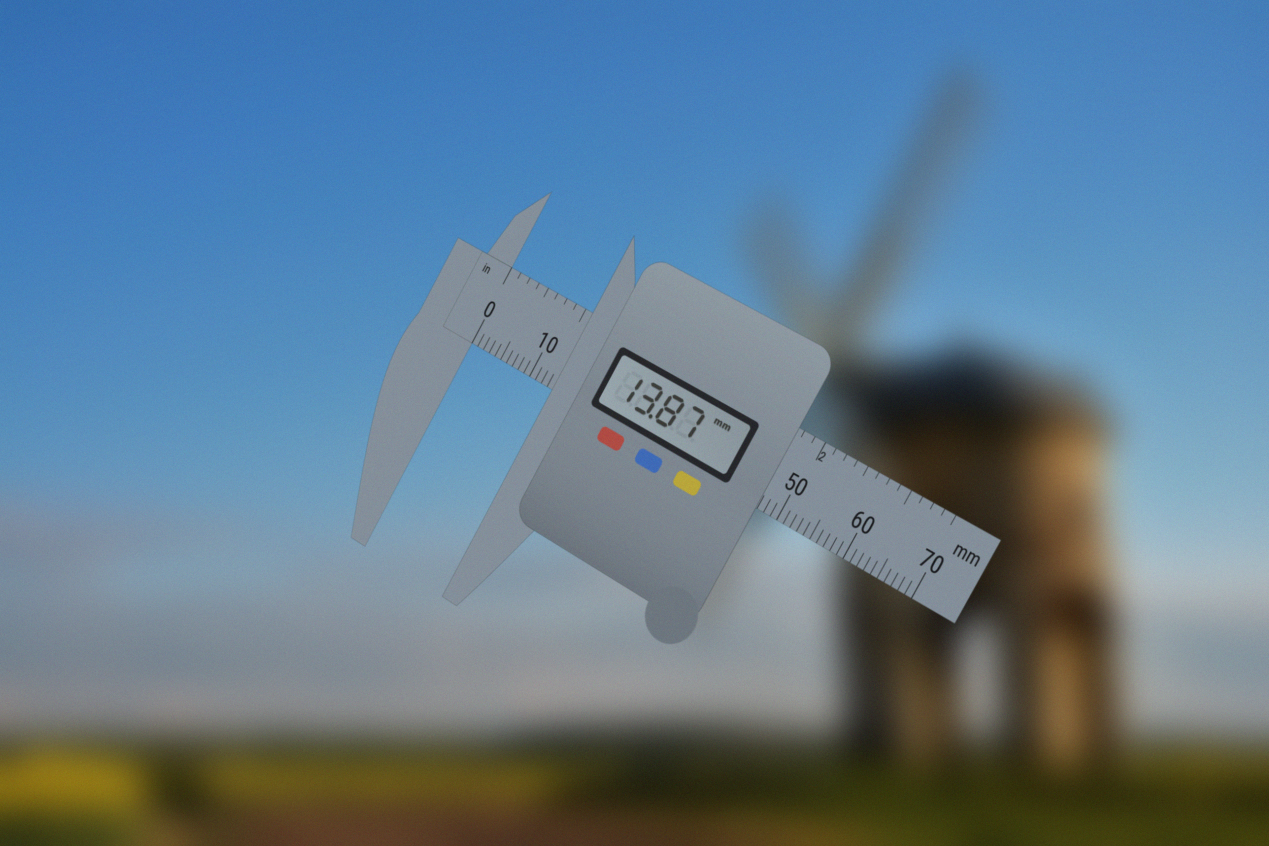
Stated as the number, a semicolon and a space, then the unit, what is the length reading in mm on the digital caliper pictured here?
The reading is 13.87; mm
